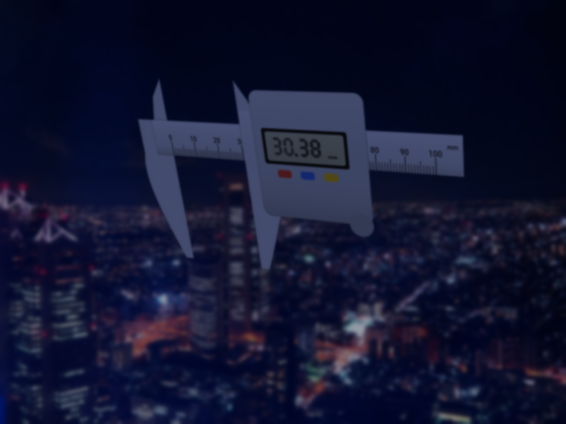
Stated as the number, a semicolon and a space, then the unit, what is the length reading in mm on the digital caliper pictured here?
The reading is 30.38; mm
